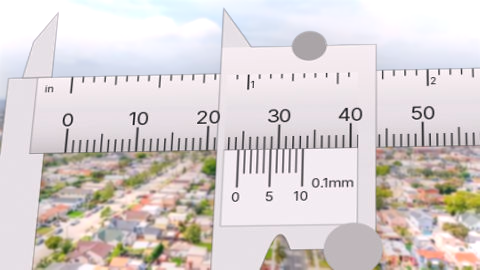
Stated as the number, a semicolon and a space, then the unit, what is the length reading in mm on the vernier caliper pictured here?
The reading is 24.4; mm
